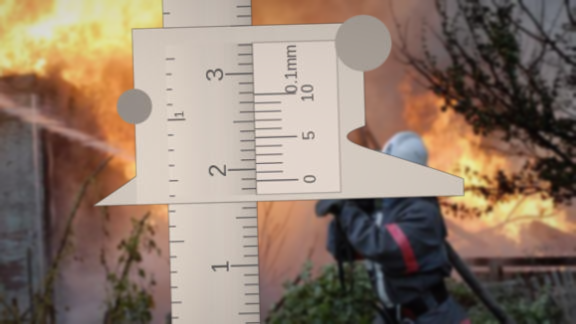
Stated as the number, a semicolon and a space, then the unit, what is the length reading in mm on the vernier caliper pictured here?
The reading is 18.8; mm
